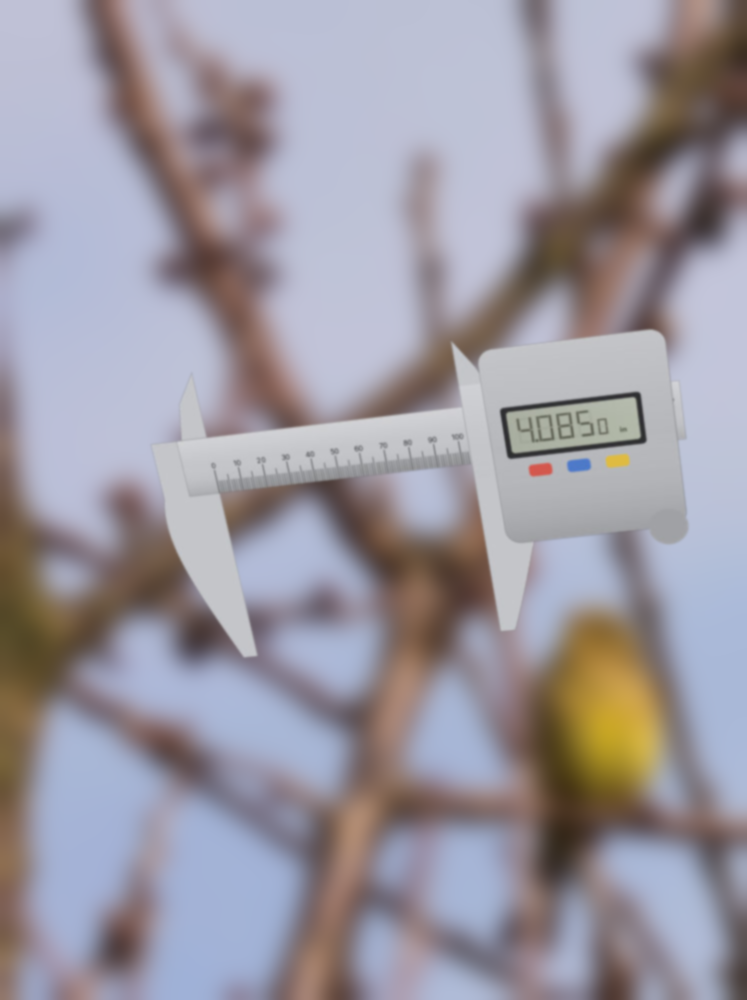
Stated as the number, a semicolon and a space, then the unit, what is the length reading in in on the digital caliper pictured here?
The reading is 4.0850; in
